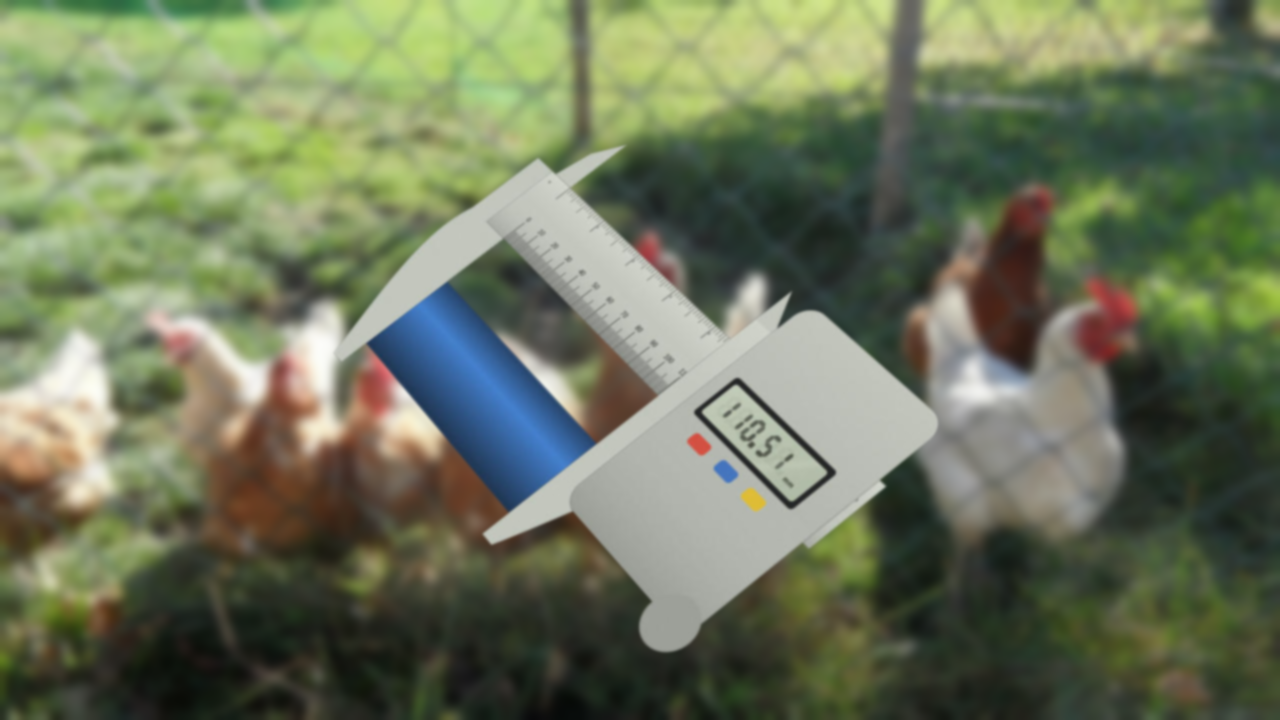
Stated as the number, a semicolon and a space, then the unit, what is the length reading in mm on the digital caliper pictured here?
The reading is 110.51; mm
